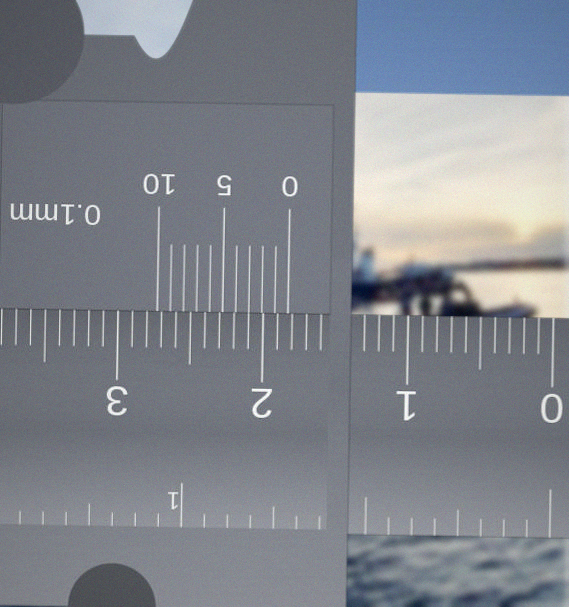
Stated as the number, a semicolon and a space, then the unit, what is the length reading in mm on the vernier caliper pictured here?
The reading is 18.3; mm
